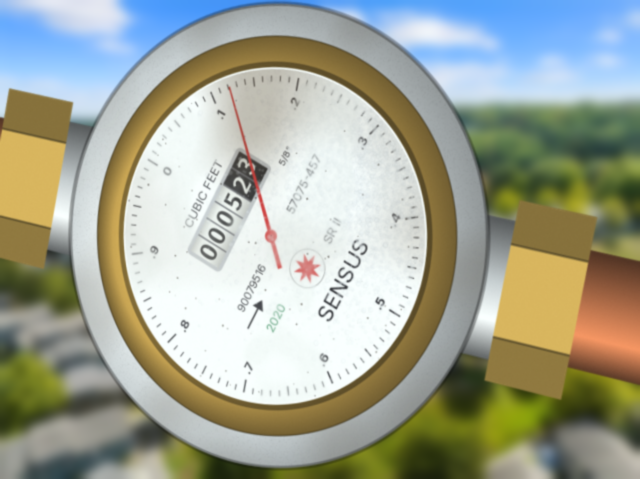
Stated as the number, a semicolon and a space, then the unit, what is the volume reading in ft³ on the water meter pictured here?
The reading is 523.12; ft³
